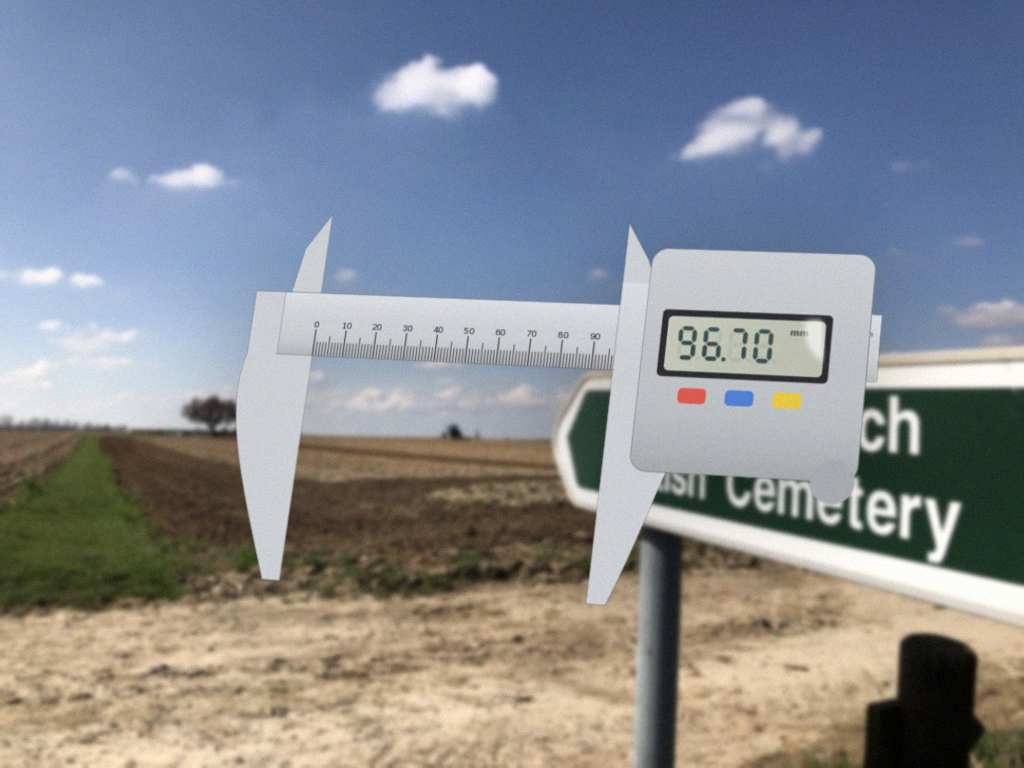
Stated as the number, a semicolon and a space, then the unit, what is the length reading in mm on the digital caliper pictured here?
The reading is 96.70; mm
